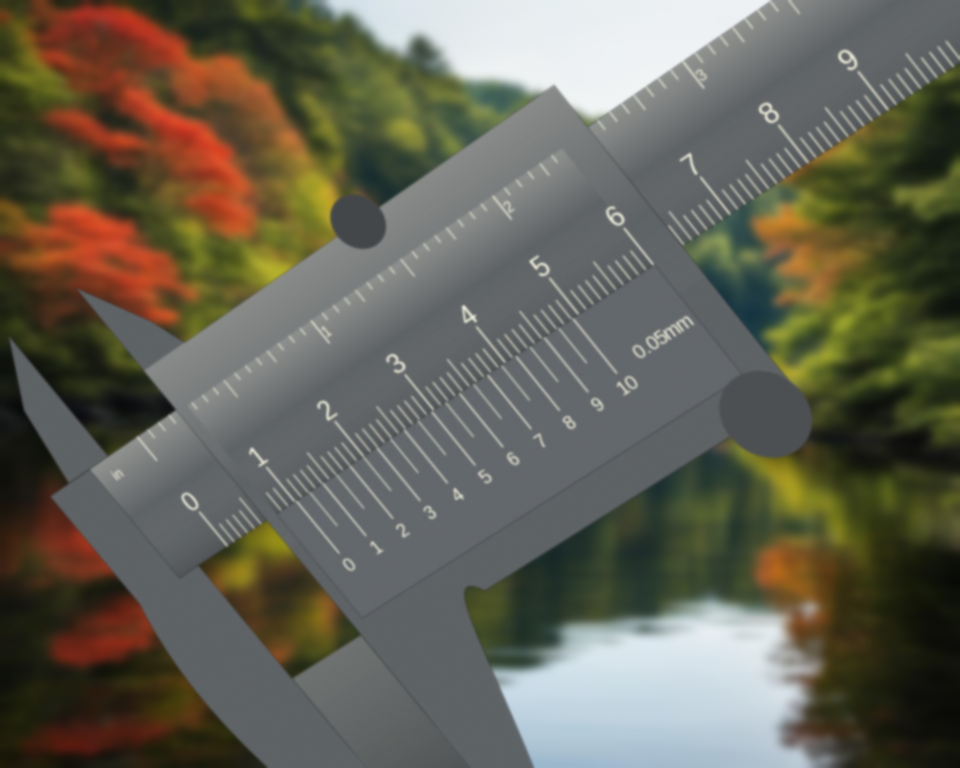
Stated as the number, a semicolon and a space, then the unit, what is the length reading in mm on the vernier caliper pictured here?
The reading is 10.2; mm
